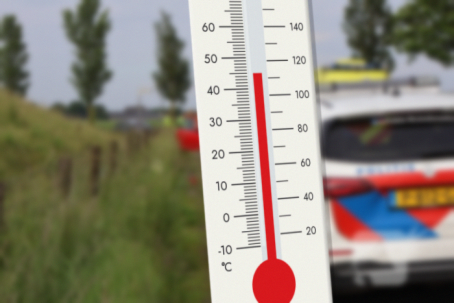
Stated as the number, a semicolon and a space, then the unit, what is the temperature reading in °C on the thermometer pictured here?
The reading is 45; °C
